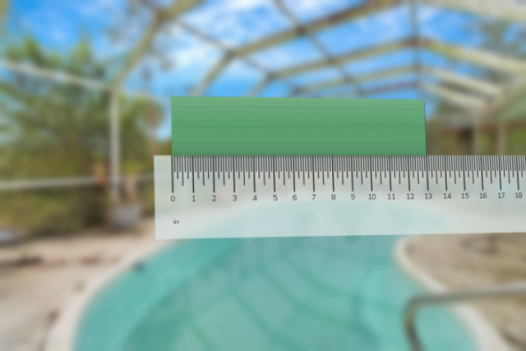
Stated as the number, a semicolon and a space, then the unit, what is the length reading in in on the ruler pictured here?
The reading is 13; in
